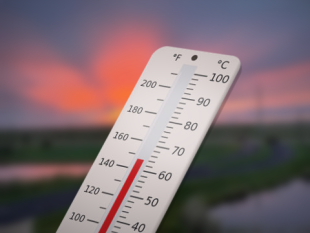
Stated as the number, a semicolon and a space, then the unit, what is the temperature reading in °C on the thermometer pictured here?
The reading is 64; °C
